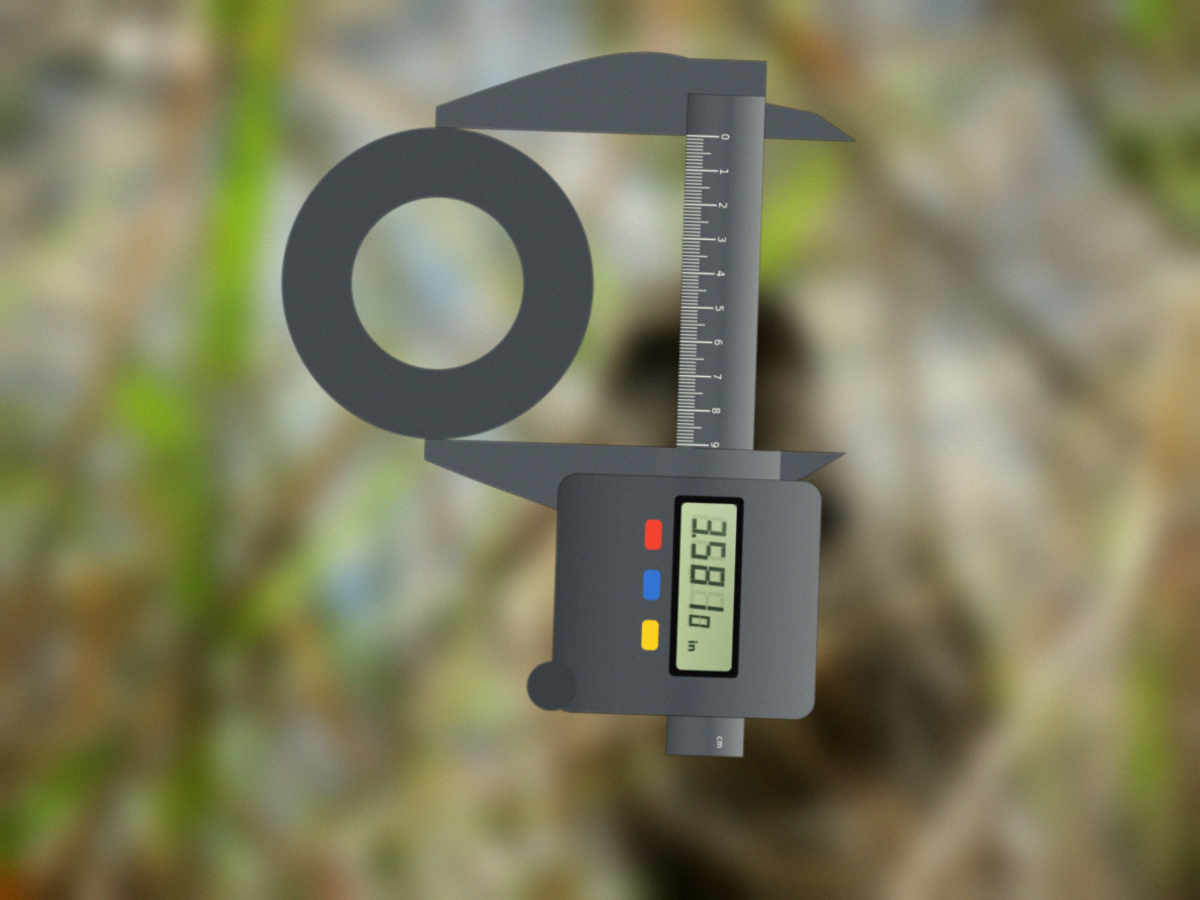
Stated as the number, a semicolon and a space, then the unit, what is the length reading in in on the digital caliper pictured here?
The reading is 3.5810; in
